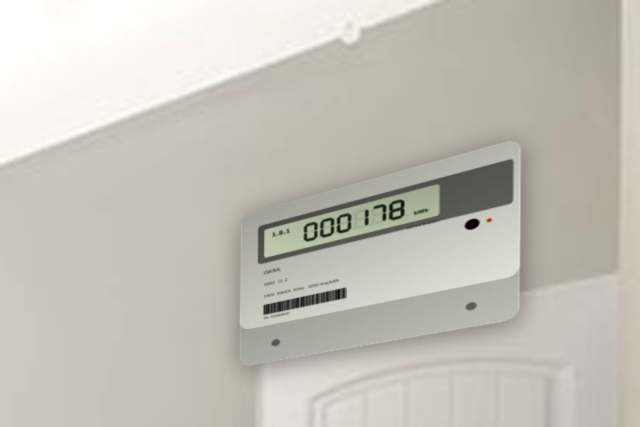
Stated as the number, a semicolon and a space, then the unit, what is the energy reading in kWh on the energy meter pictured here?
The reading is 178; kWh
